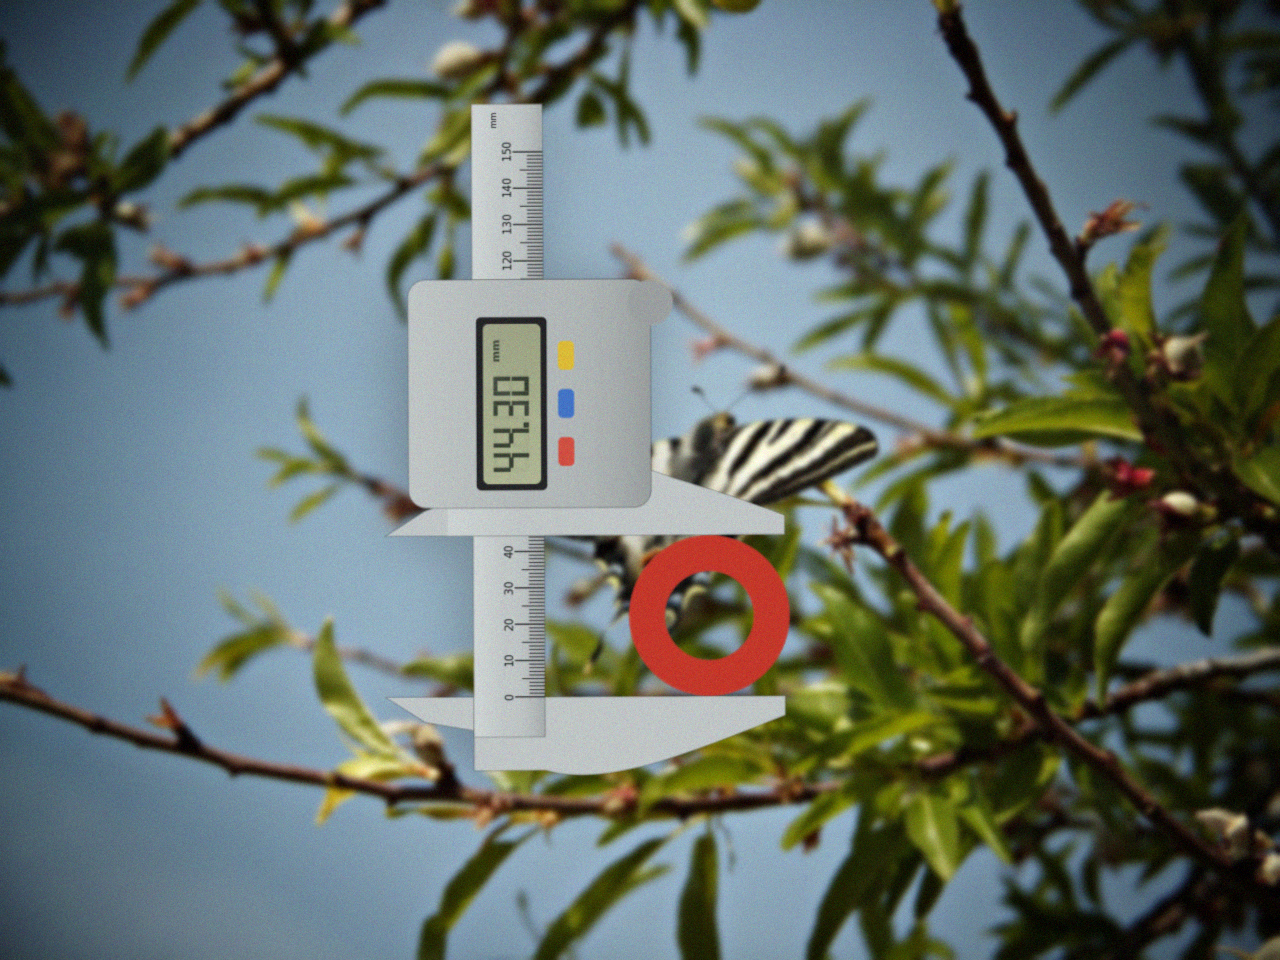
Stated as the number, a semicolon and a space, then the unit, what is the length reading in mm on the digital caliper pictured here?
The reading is 44.30; mm
